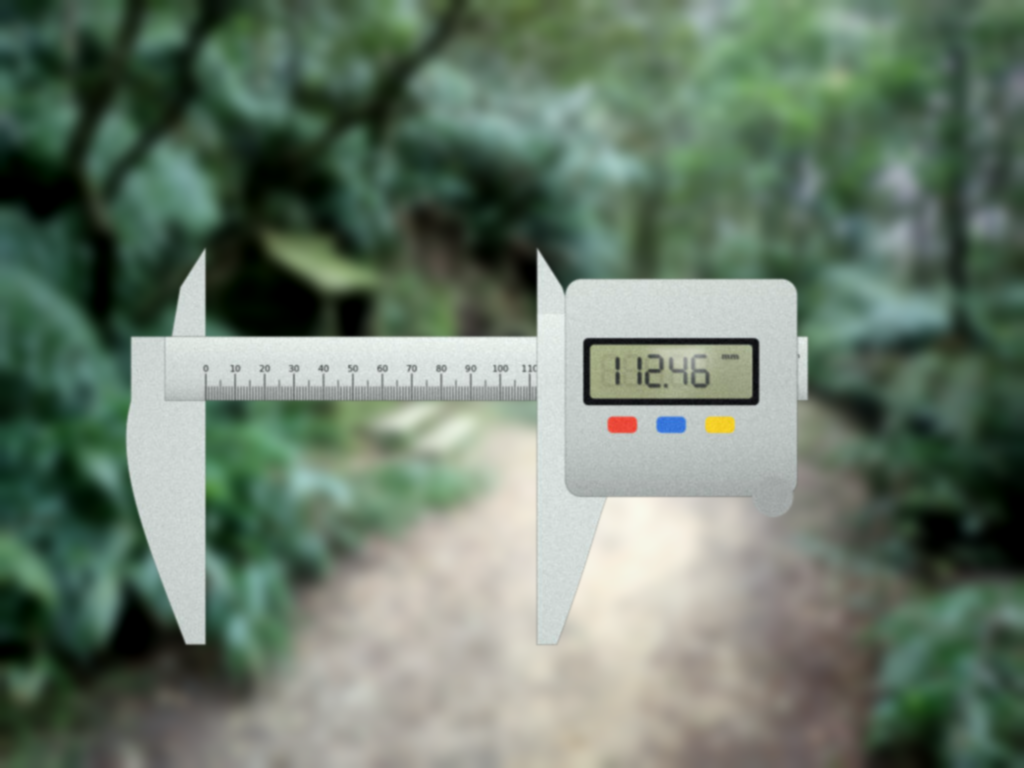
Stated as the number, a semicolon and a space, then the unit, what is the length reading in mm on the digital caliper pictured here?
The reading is 112.46; mm
